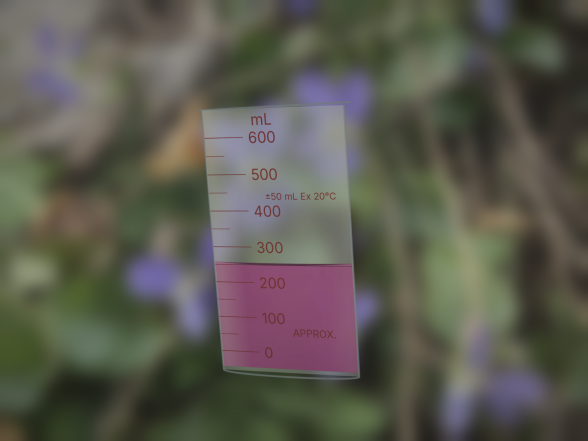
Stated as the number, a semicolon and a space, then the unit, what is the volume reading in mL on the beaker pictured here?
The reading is 250; mL
